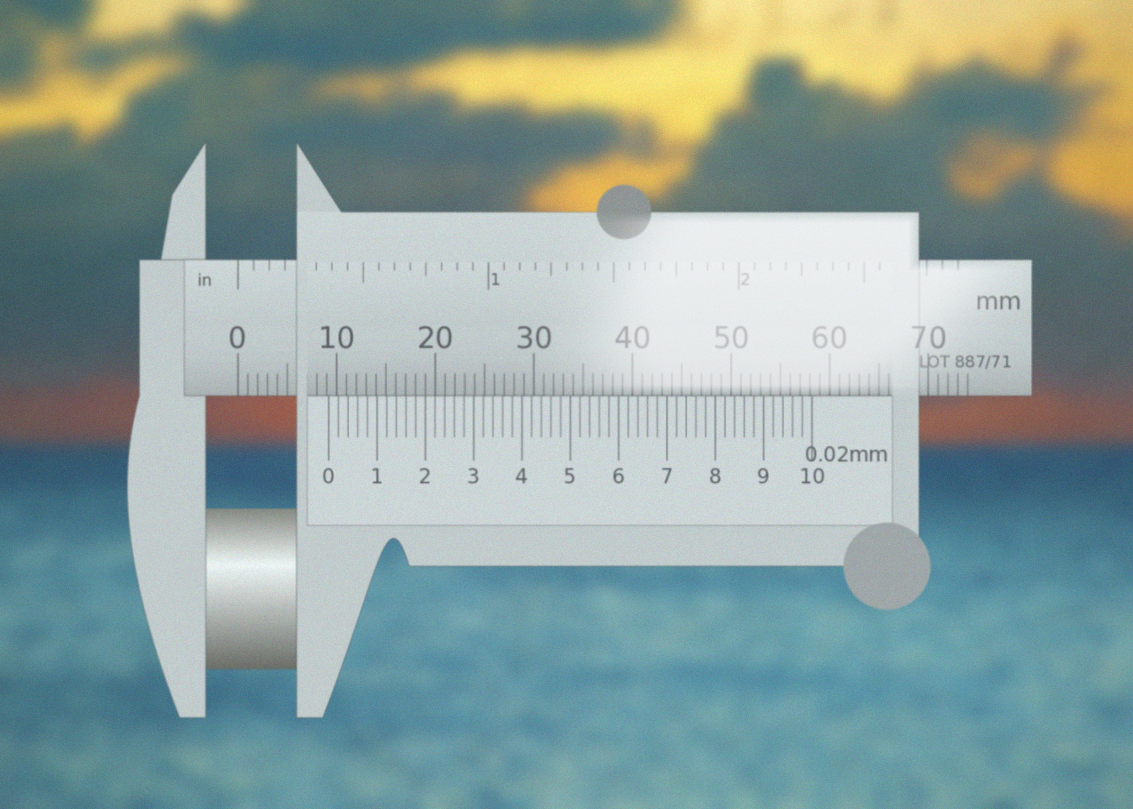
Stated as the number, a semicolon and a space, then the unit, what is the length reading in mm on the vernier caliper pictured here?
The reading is 9.2; mm
